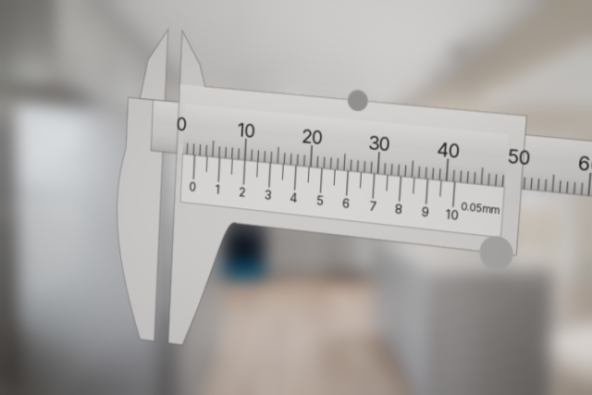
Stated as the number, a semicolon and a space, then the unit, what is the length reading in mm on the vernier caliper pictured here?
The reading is 2.2; mm
